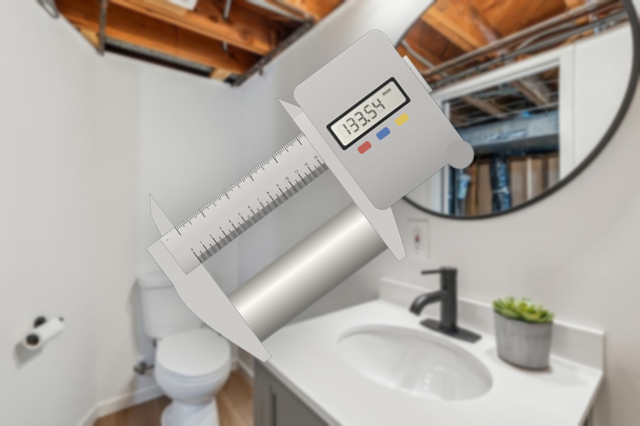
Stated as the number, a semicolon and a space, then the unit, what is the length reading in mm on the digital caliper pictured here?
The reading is 133.54; mm
